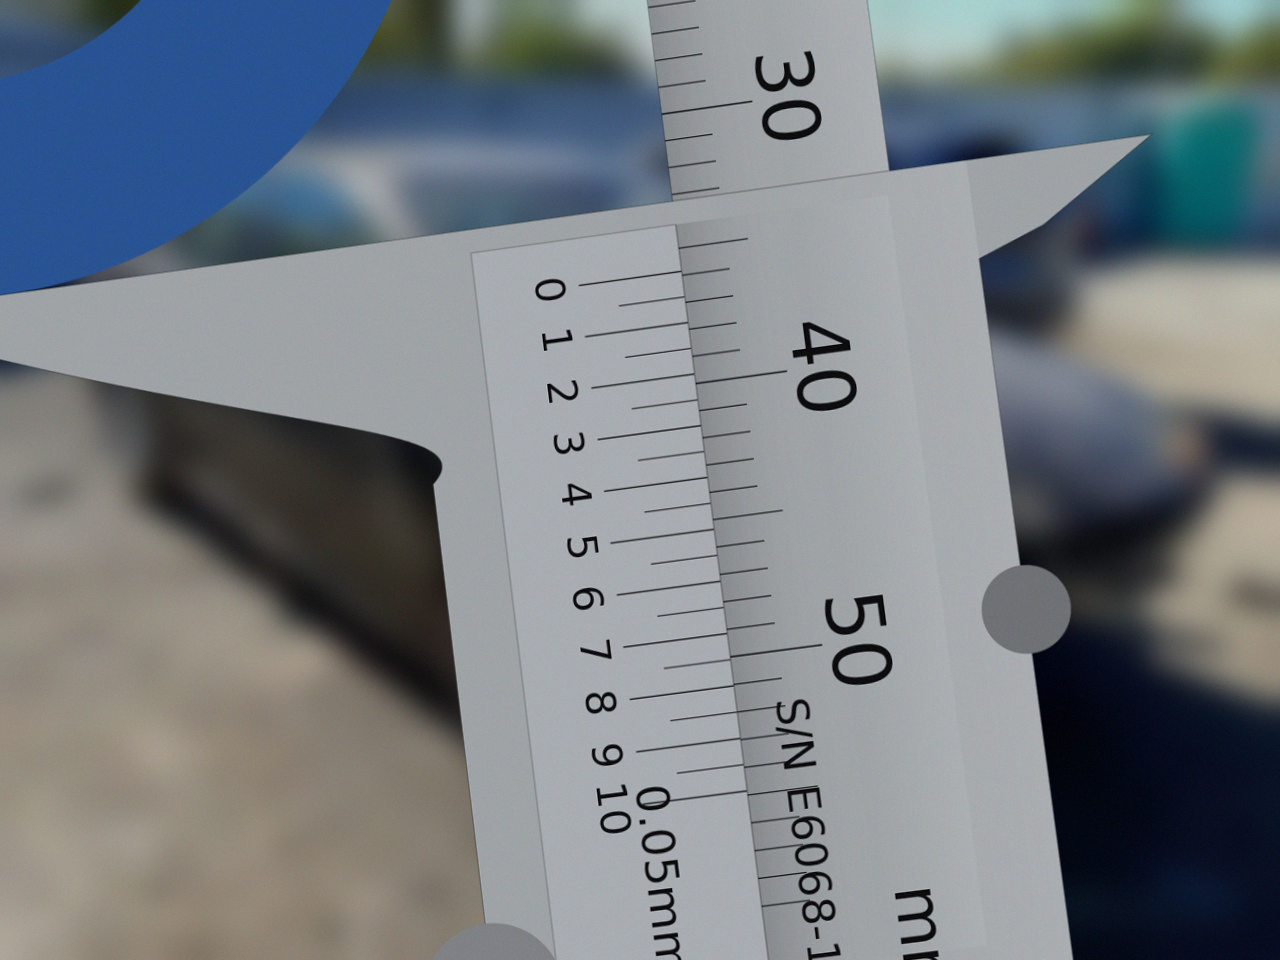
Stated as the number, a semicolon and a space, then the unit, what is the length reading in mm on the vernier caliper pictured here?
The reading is 35.85; mm
